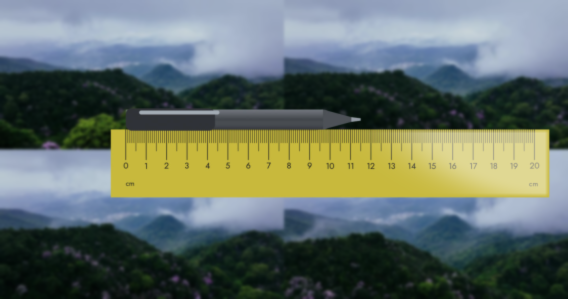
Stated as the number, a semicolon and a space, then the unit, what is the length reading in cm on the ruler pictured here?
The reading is 11.5; cm
